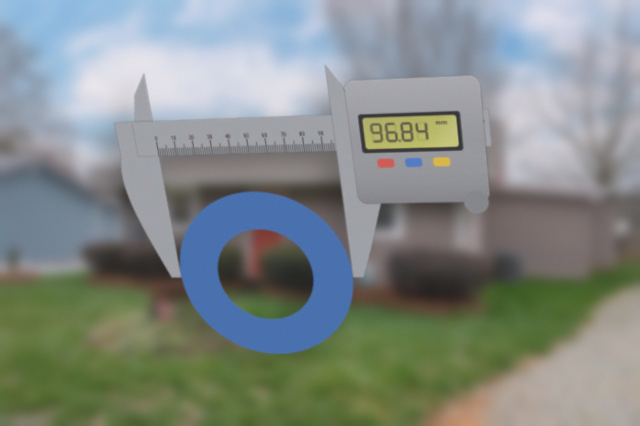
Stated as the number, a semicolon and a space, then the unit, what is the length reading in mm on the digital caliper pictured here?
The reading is 96.84; mm
